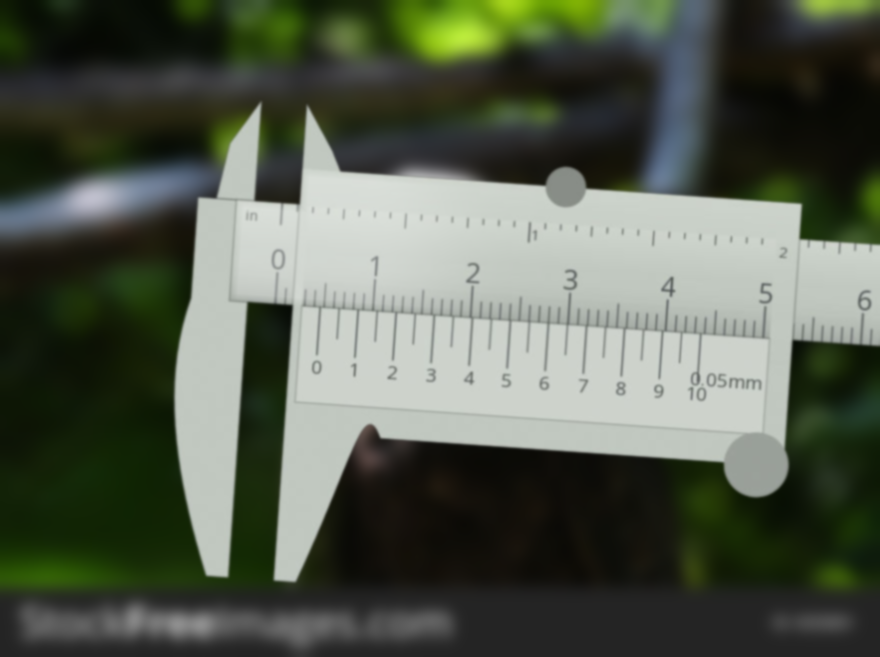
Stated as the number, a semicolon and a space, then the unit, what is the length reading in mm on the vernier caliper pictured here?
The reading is 4.6; mm
